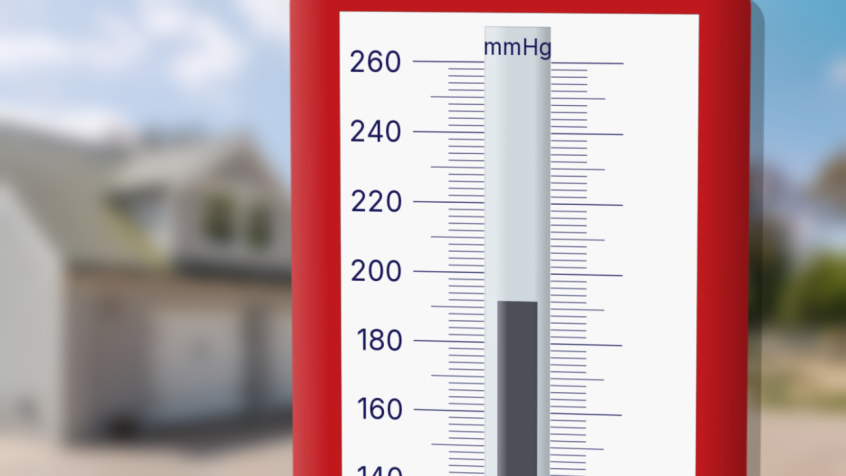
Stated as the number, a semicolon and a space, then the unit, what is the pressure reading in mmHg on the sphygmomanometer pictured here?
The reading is 192; mmHg
